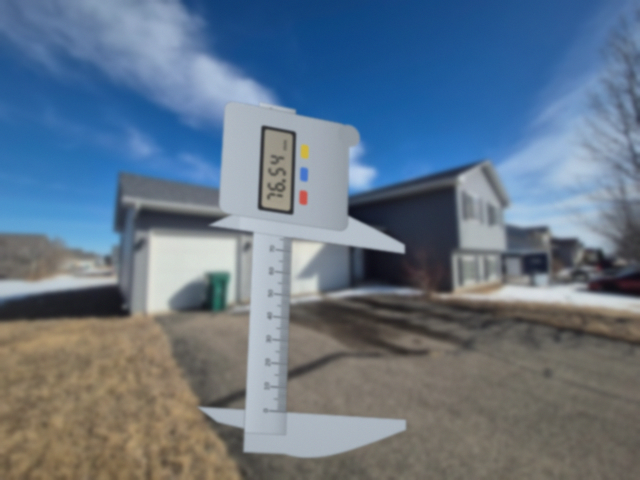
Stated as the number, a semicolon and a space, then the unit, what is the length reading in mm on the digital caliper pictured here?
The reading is 76.54; mm
